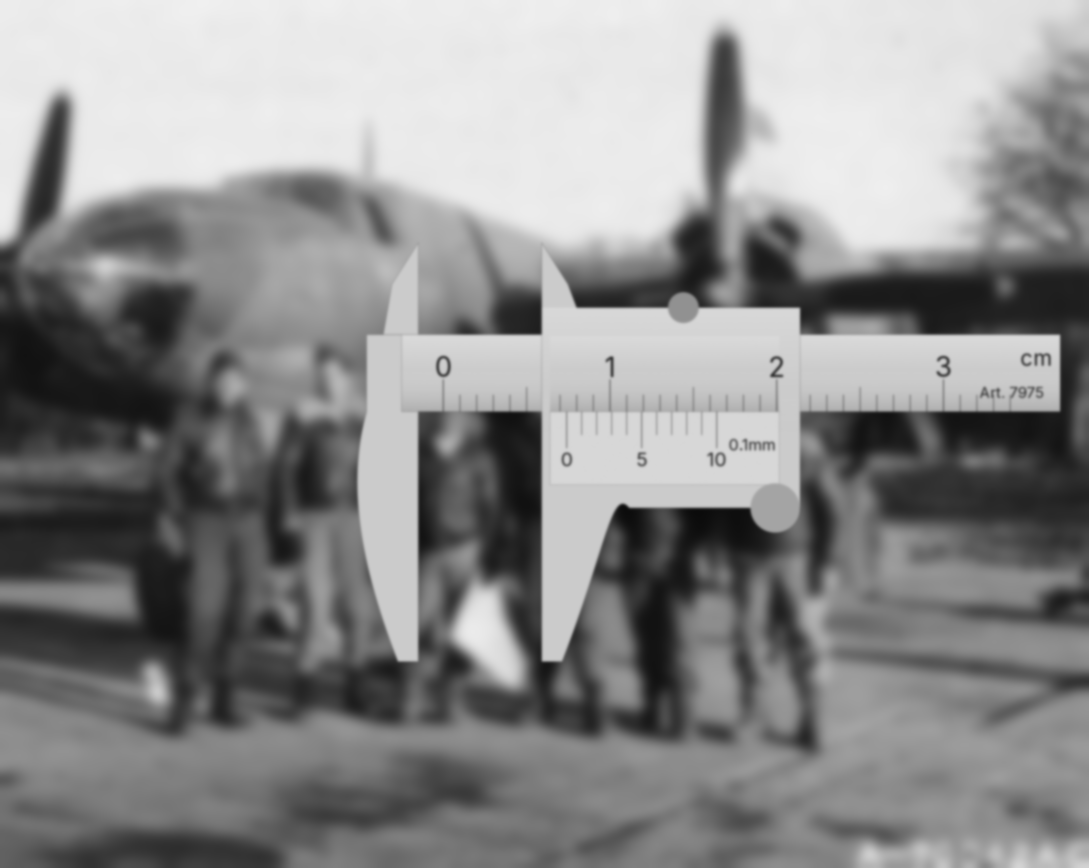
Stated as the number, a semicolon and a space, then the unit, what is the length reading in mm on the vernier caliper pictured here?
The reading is 7.4; mm
